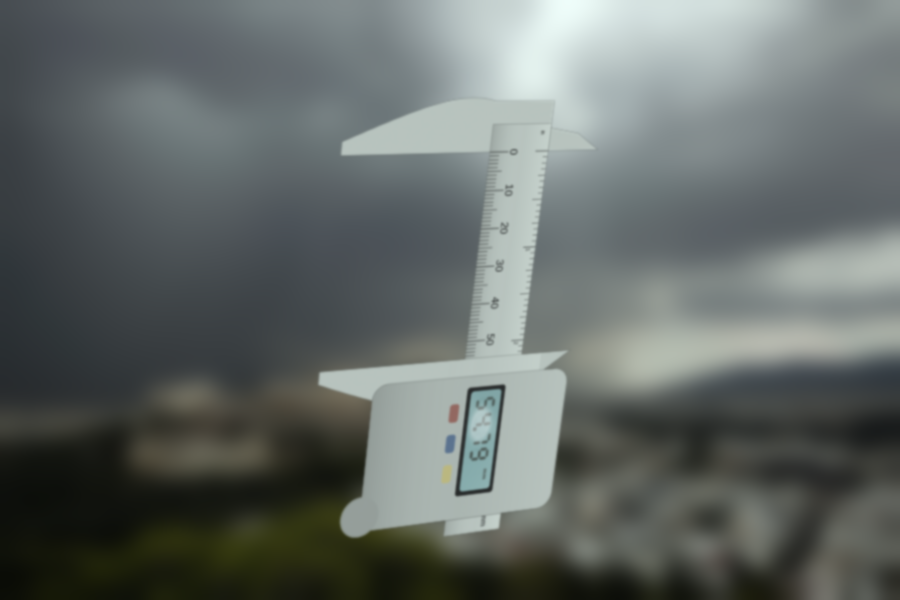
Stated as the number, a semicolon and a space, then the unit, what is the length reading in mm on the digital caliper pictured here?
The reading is 54.79; mm
